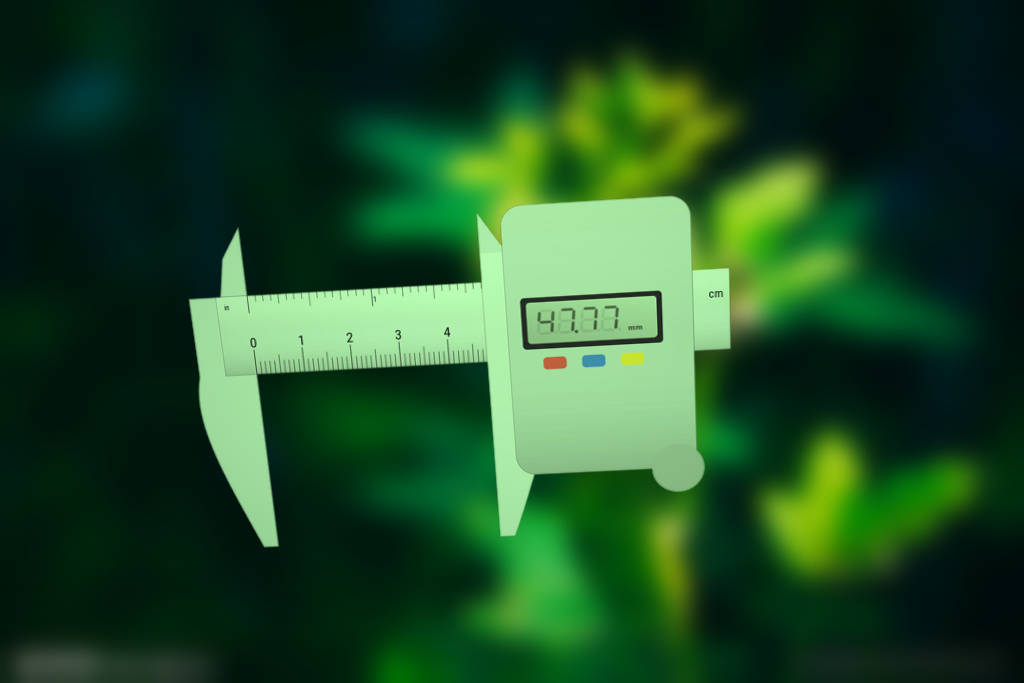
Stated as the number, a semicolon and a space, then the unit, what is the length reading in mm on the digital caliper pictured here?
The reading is 47.77; mm
